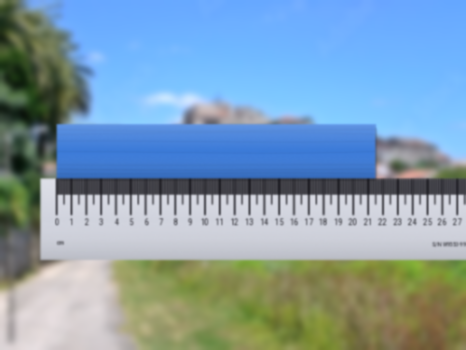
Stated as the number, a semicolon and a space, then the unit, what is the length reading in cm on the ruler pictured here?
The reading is 21.5; cm
